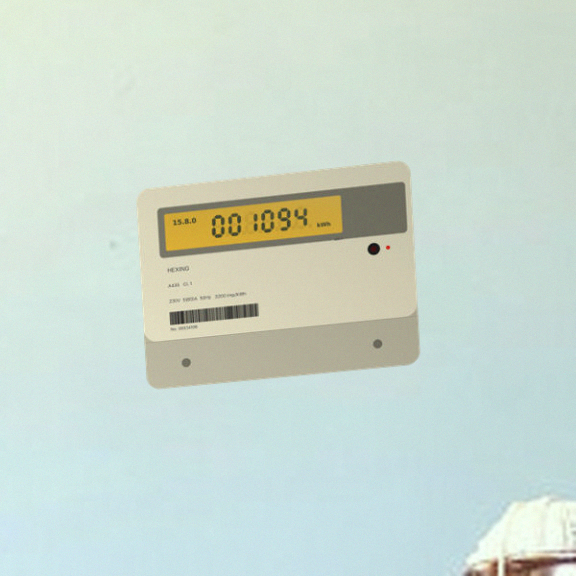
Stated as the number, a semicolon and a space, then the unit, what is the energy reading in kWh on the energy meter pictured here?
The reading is 1094; kWh
